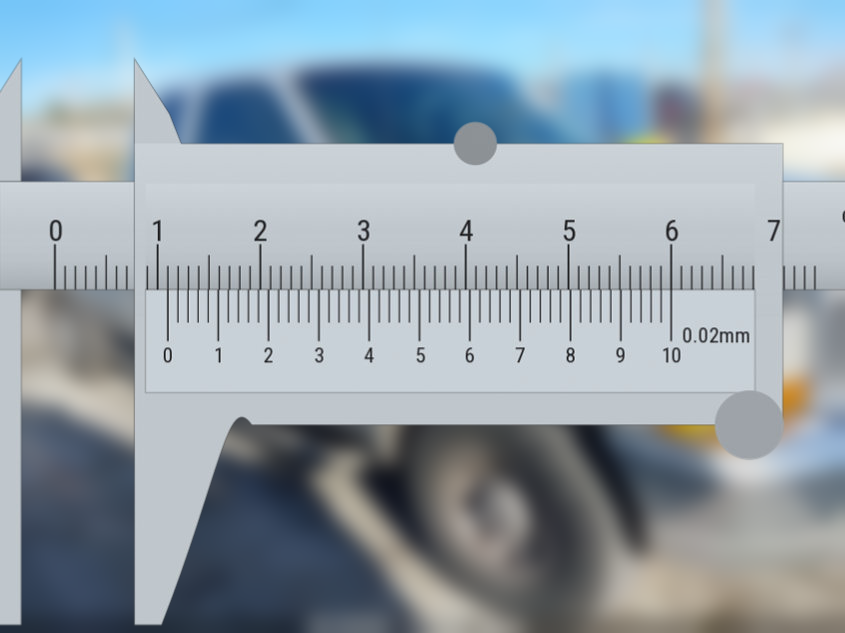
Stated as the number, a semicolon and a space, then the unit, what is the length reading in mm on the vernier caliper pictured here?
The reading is 11.0; mm
